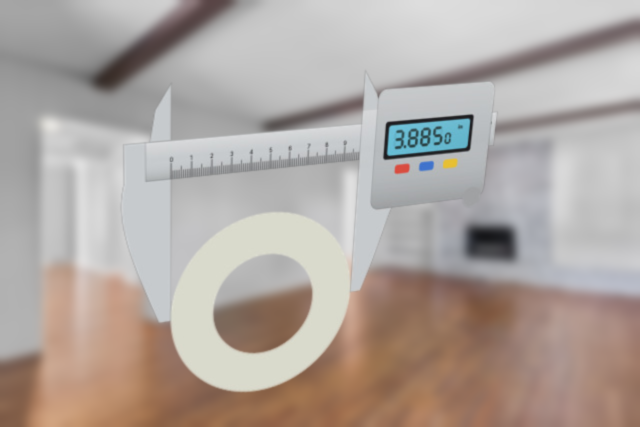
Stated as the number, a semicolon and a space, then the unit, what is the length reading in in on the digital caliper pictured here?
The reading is 3.8850; in
